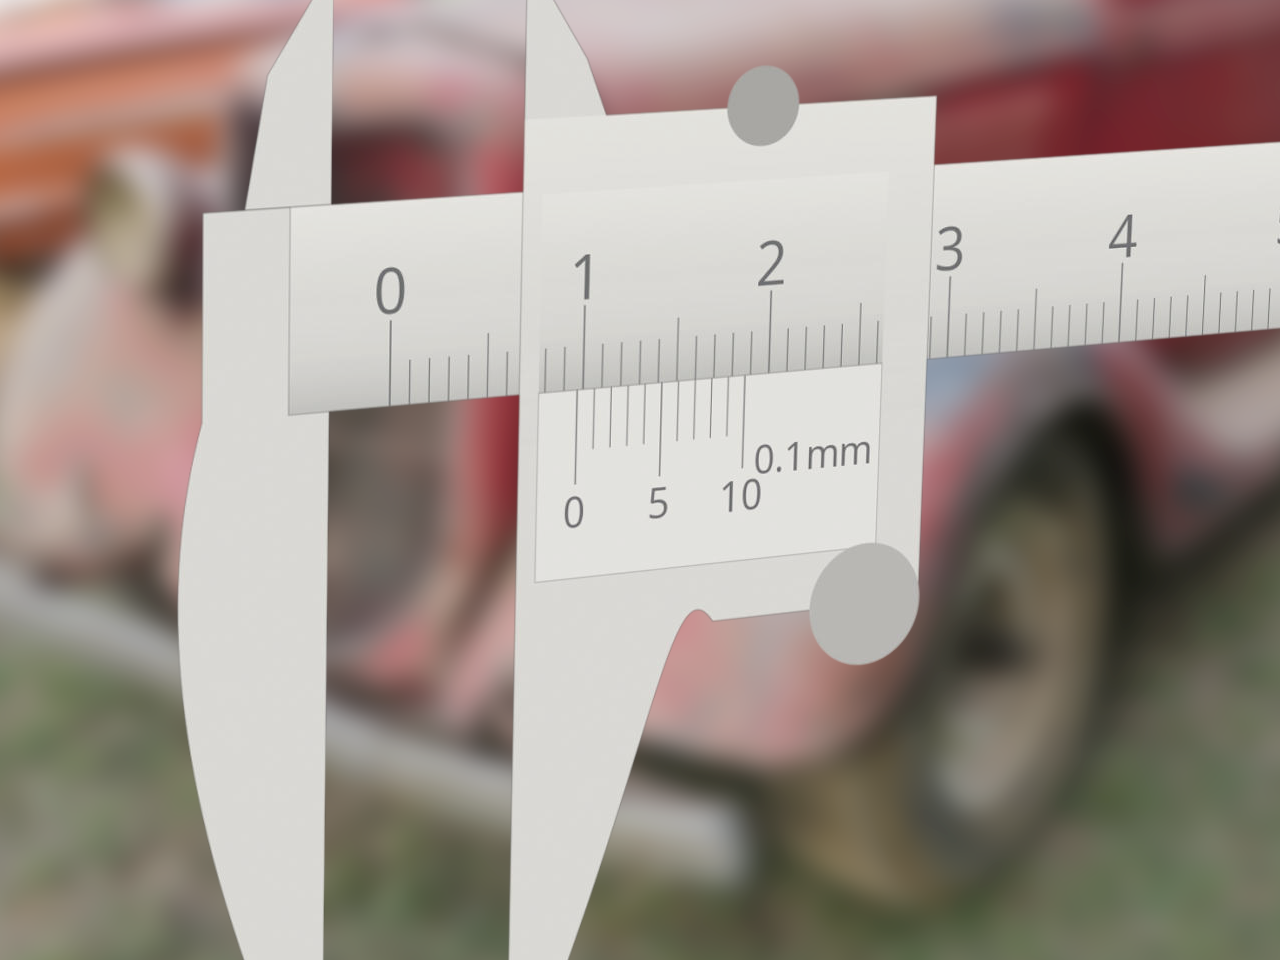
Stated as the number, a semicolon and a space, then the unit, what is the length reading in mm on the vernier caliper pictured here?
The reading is 9.7; mm
